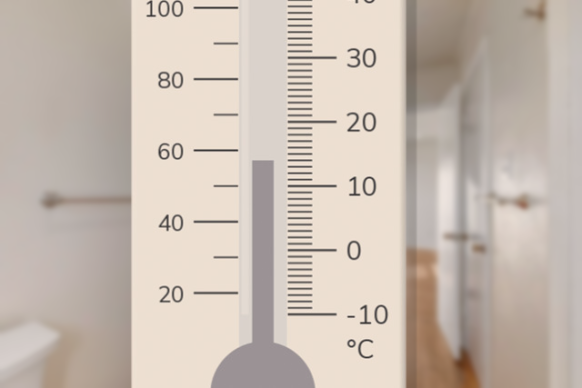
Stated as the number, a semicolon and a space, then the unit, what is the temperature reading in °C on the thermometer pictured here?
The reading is 14; °C
